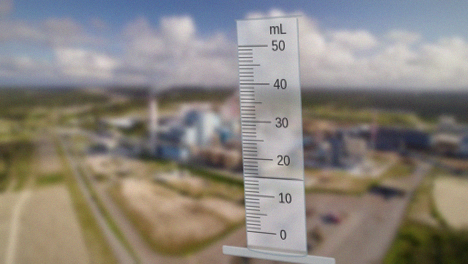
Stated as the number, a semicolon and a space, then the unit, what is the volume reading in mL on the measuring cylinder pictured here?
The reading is 15; mL
